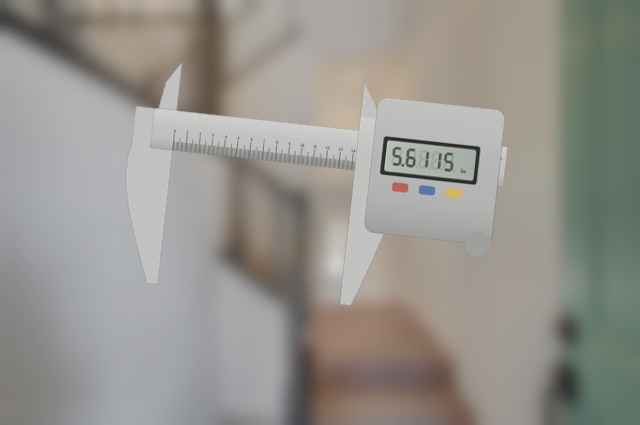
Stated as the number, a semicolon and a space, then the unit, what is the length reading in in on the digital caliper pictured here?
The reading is 5.6115; in
